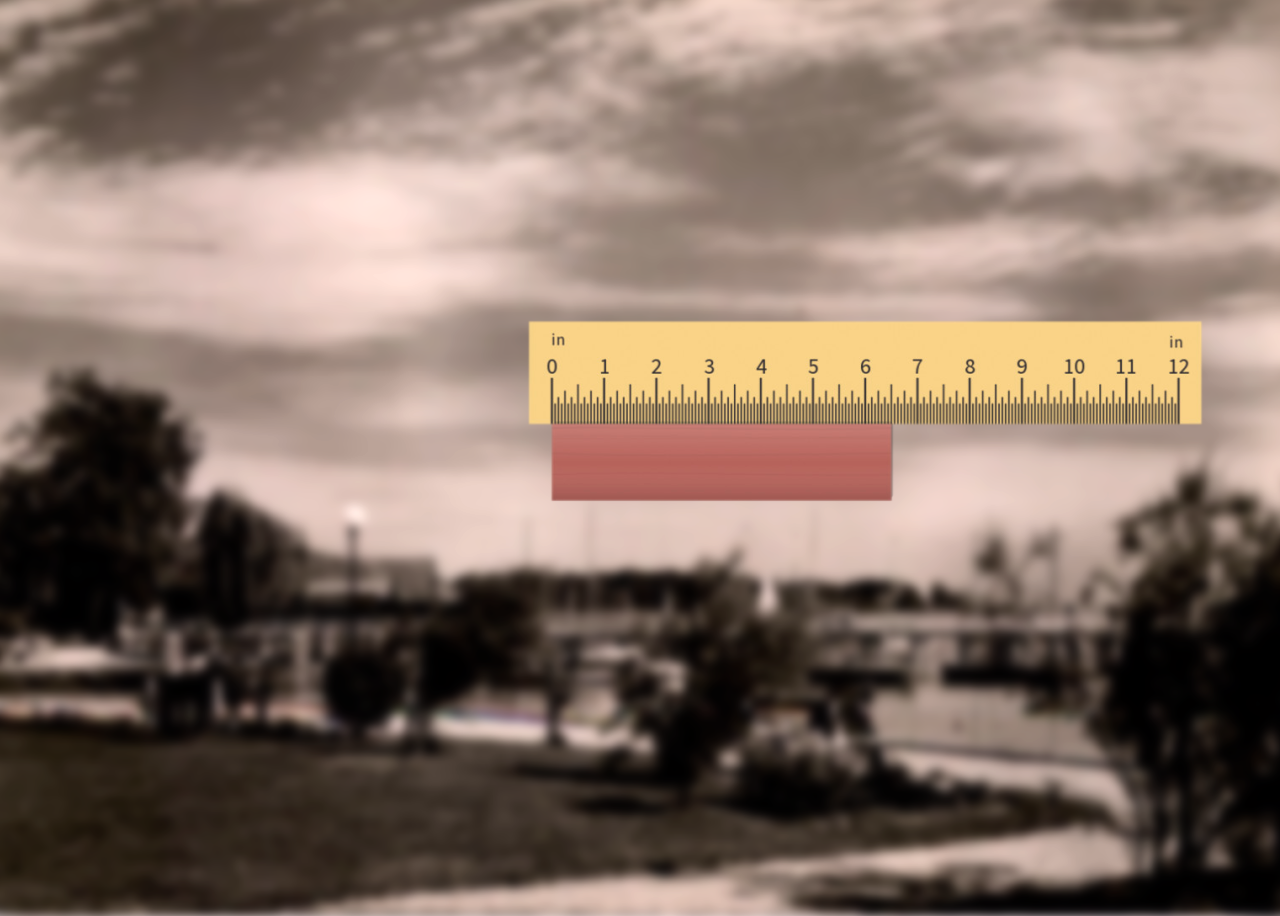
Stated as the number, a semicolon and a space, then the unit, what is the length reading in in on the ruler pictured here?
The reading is 6.5; in
